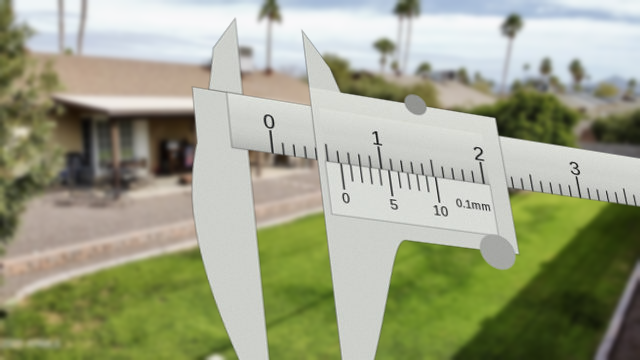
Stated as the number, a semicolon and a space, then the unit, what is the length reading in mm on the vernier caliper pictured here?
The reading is 6.2; mm
